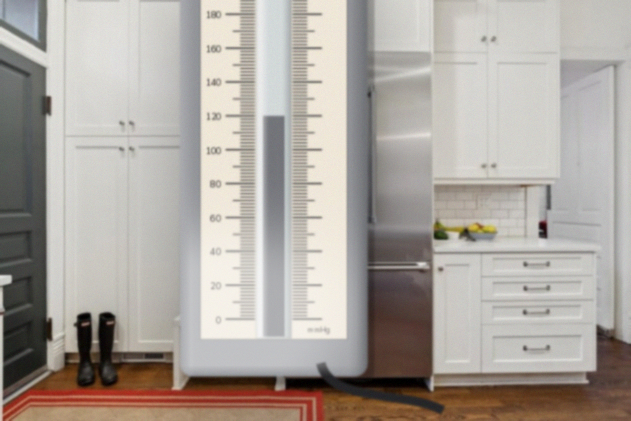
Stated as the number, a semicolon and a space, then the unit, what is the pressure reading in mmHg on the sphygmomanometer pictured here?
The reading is 120; mmHg
